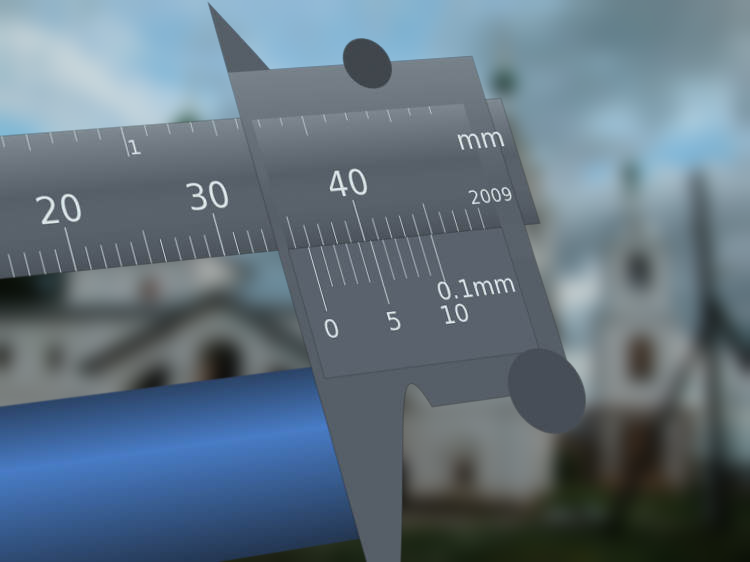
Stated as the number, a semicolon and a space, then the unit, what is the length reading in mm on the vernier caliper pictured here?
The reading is 35.9; mm
